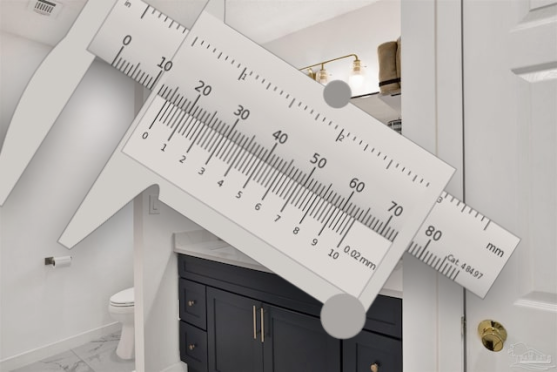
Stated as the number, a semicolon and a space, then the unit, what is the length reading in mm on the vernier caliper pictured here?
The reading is 14.5; mm
